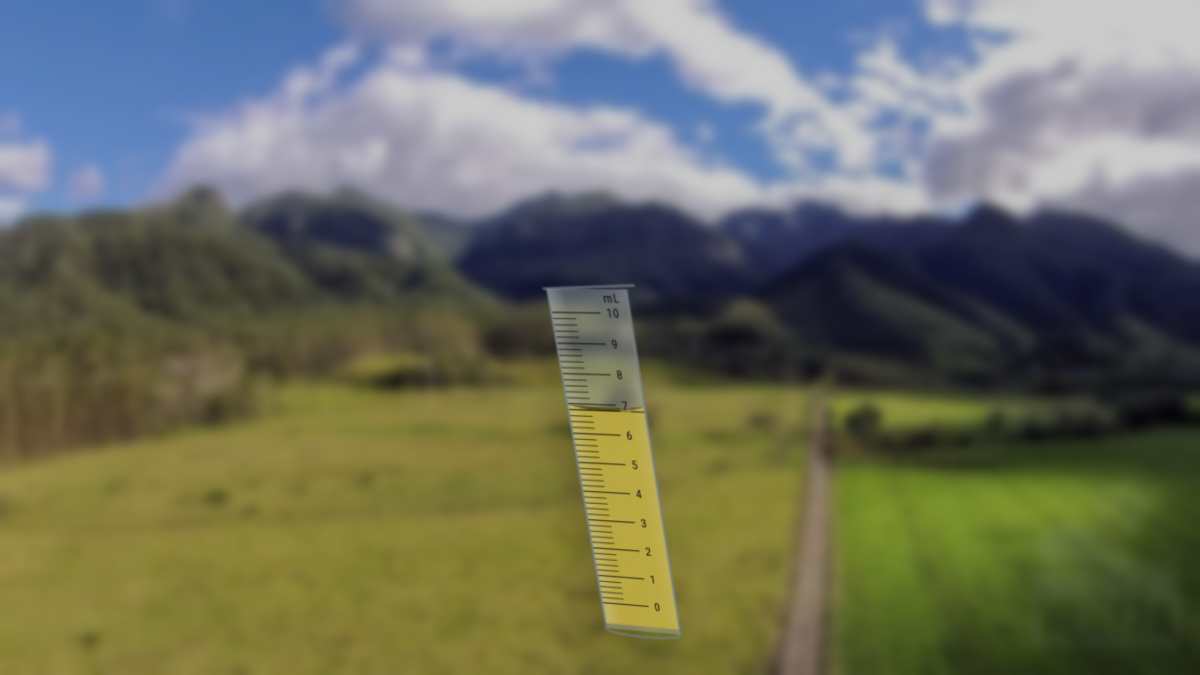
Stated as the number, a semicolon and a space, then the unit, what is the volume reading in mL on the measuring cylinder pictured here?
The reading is 6.8; mL
